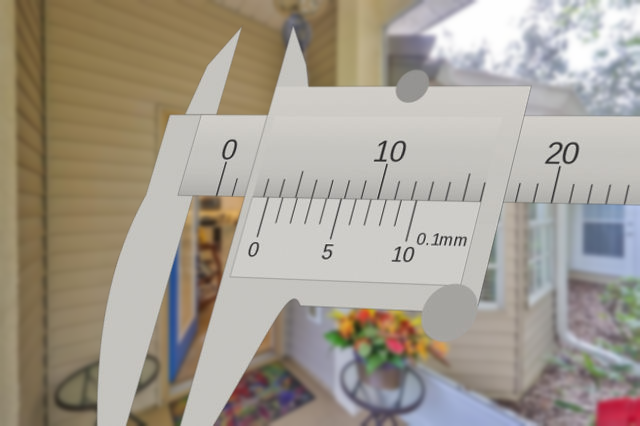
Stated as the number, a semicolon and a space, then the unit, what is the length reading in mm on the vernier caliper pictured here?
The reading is 3.3; mm
